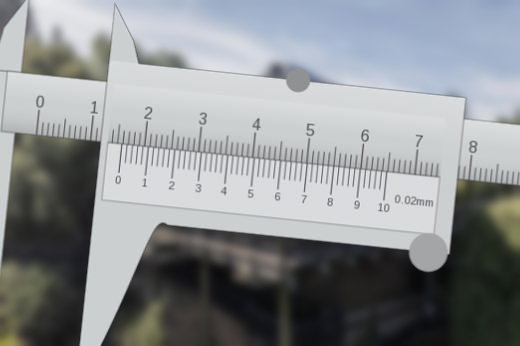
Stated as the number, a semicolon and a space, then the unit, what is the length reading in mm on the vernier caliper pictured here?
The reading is 15.8; mm
